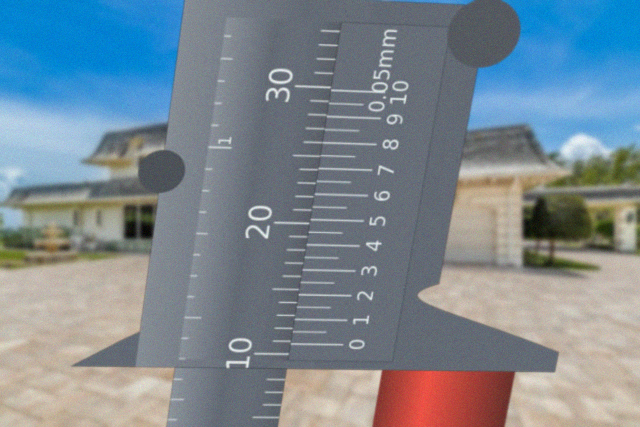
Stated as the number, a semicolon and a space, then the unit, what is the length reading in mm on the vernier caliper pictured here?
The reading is 10.8; mm
